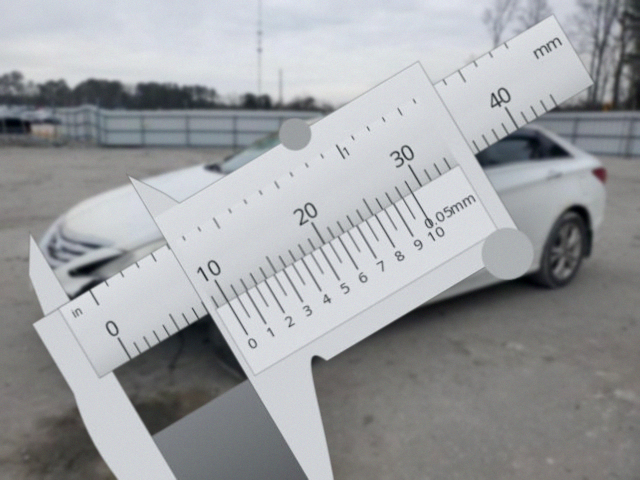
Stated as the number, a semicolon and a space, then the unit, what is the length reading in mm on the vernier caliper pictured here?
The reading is 10.0; mm
